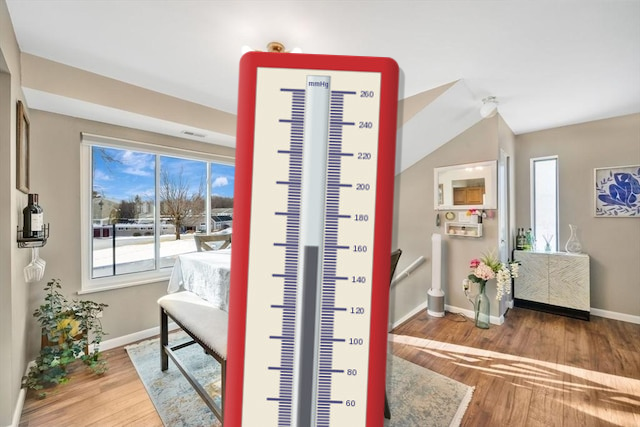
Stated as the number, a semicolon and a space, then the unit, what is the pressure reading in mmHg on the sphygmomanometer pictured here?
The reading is 160; mmHg
